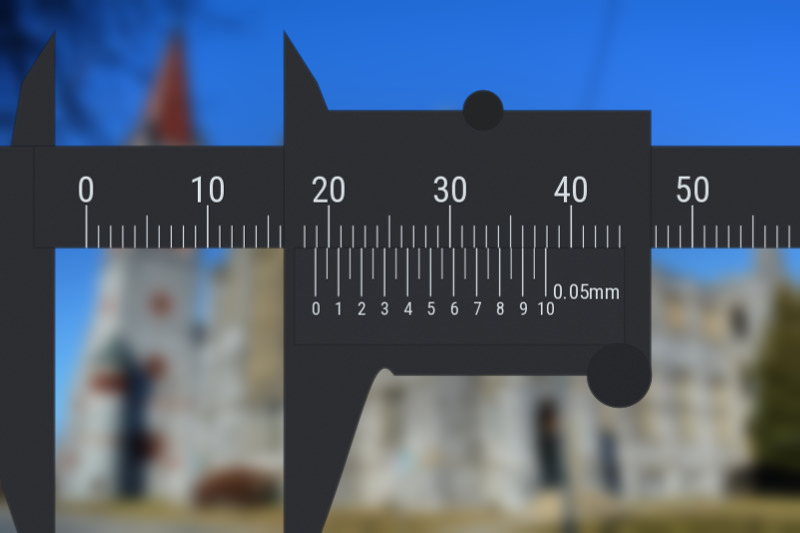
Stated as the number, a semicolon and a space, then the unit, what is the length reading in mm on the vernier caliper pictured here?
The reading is 18.9; mm
